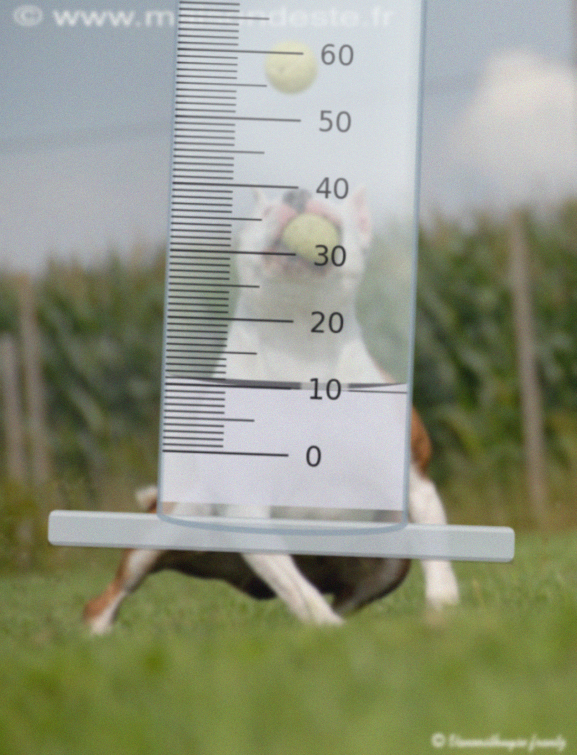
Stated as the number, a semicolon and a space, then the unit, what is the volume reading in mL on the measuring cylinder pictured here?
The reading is 10; mL
